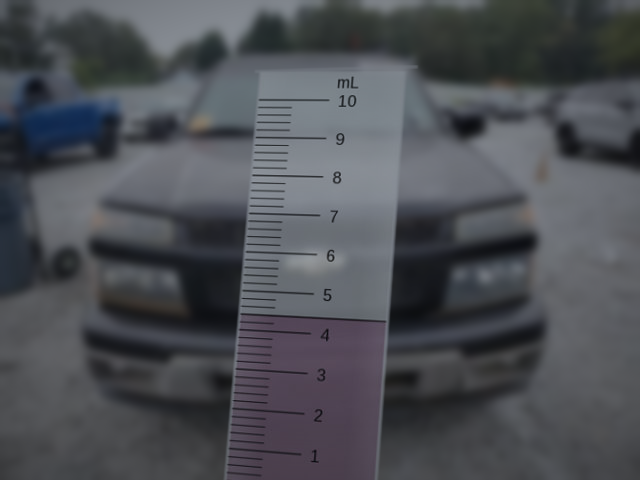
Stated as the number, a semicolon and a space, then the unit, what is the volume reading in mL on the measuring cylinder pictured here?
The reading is 4.4; mL
